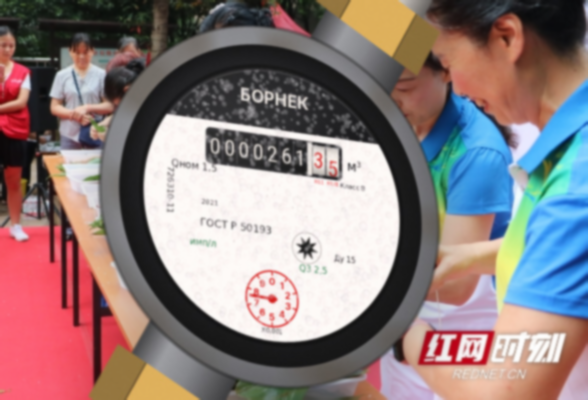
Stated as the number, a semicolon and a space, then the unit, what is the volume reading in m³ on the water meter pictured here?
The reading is 261.347; m³
